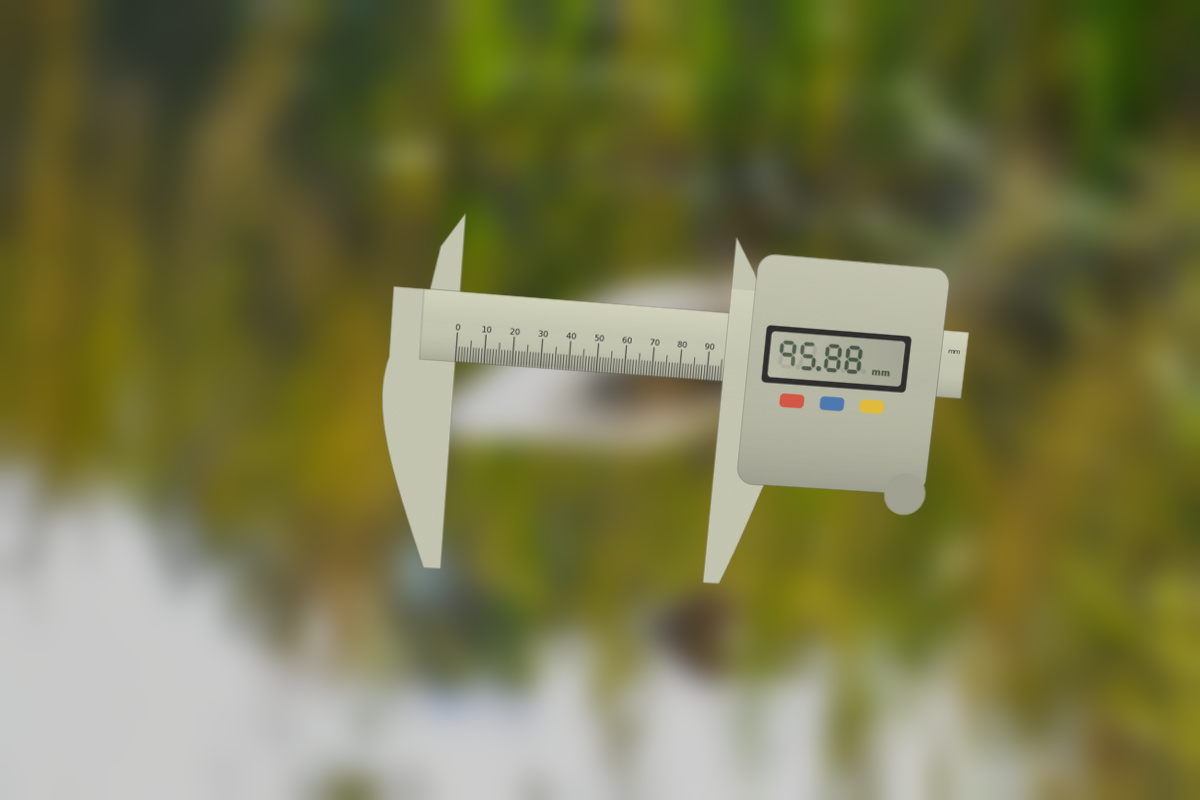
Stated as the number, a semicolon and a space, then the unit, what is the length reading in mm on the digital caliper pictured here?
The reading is 95.88; mm
